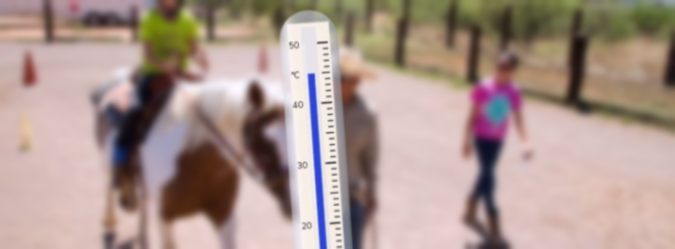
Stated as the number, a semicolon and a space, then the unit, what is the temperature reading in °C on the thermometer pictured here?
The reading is 45; °C
